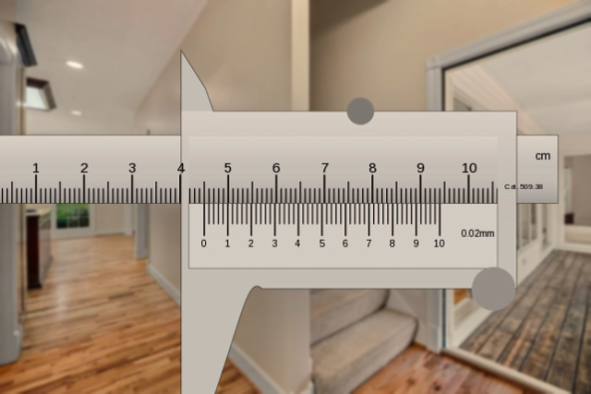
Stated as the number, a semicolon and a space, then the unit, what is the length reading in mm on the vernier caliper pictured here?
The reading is 45.0; mm
